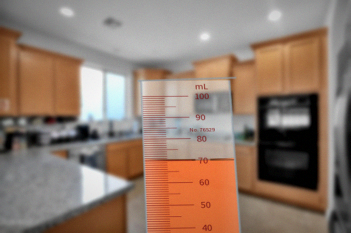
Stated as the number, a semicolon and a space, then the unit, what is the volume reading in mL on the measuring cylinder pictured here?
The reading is 70; mL
